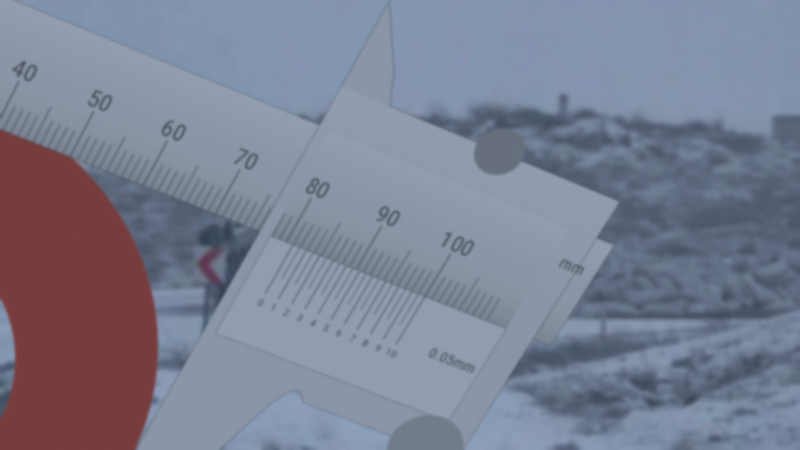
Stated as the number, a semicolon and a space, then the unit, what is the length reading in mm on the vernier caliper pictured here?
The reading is 81.0; mm
